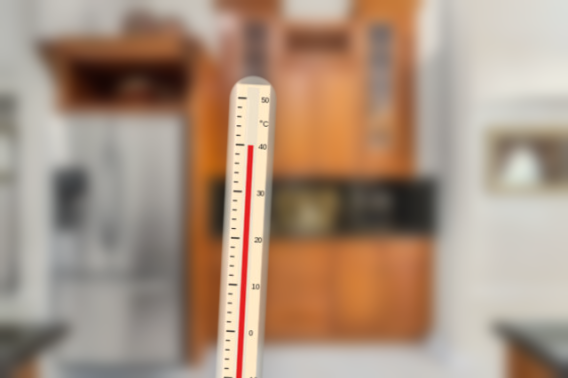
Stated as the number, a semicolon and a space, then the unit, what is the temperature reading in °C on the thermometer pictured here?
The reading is 40; °C
